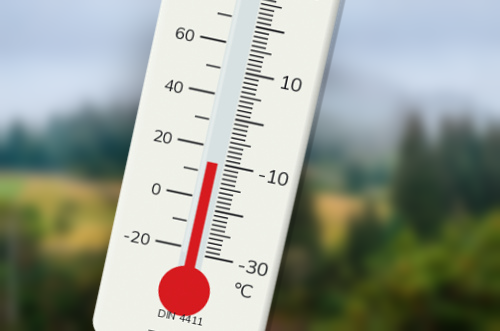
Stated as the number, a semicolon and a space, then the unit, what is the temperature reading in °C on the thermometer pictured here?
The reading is -10; °C
